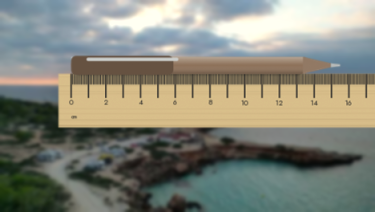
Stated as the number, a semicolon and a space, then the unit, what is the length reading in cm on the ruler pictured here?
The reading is 15.5; cm
